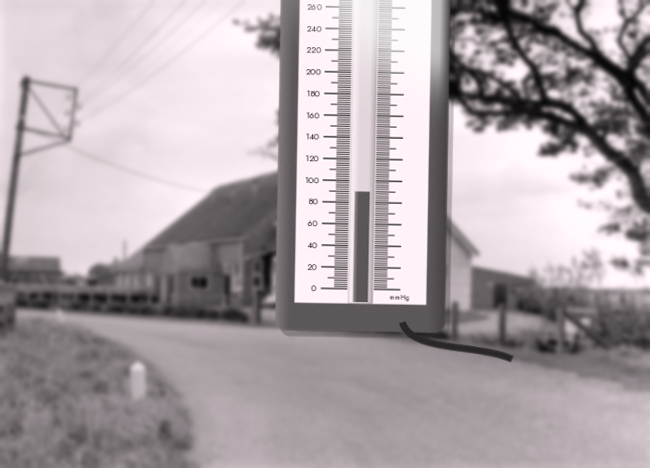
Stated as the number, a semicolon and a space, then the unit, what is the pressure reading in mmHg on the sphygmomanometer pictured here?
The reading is 90; mmHg
